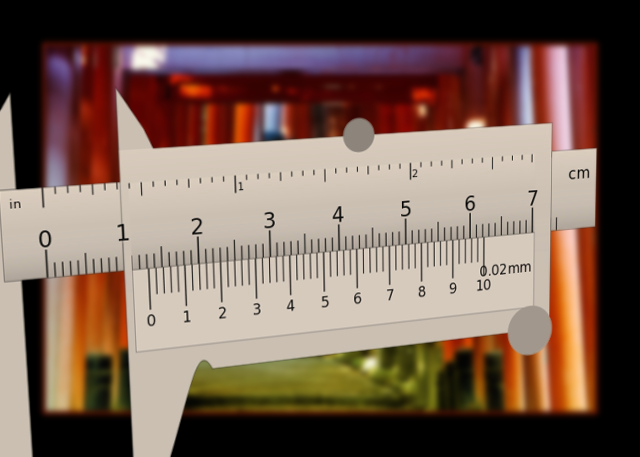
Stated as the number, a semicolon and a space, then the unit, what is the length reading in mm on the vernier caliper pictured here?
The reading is 13.2; mm
